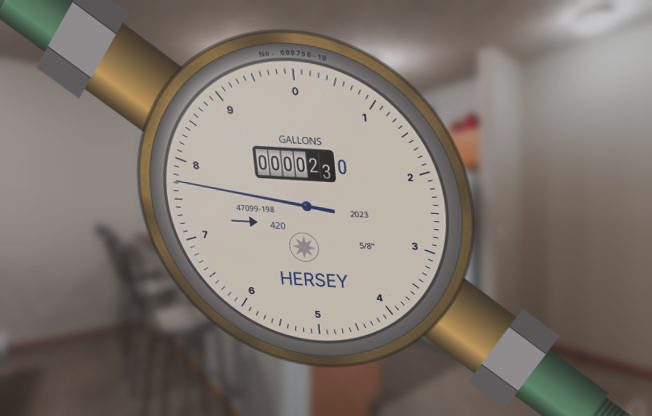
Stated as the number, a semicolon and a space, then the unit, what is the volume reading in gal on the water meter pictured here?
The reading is 227.7; gal
